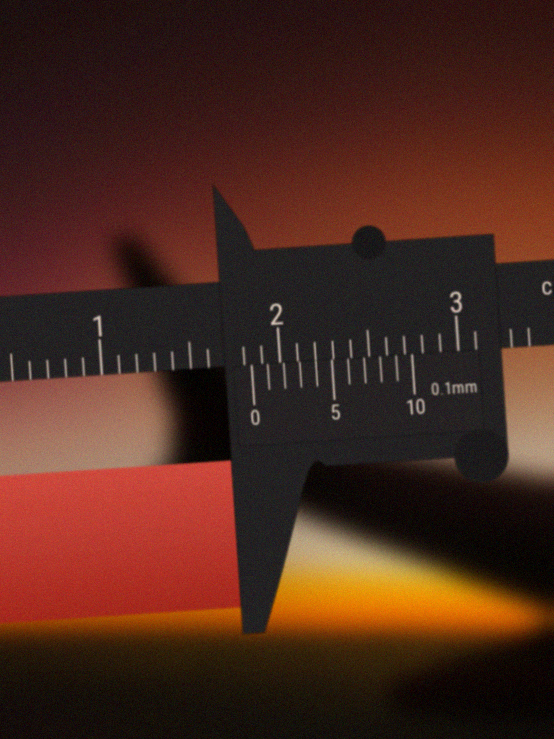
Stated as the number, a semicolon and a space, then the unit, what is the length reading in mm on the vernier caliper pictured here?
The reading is 18.4; mm
